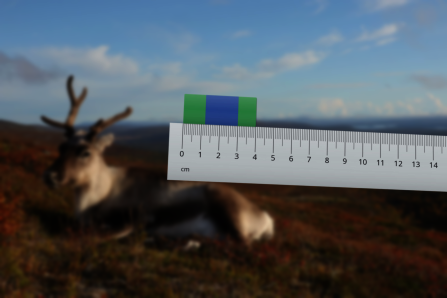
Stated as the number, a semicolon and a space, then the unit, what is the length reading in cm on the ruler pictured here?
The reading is 4; cm
